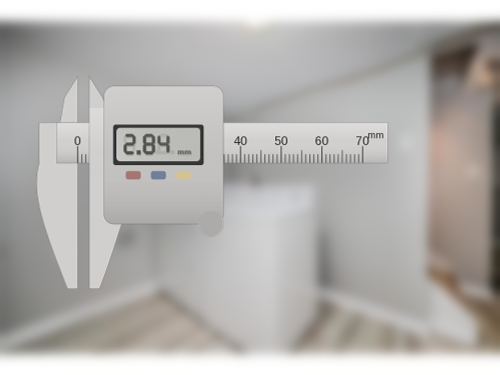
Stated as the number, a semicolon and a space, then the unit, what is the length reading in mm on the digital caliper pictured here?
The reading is 2.84; mm
